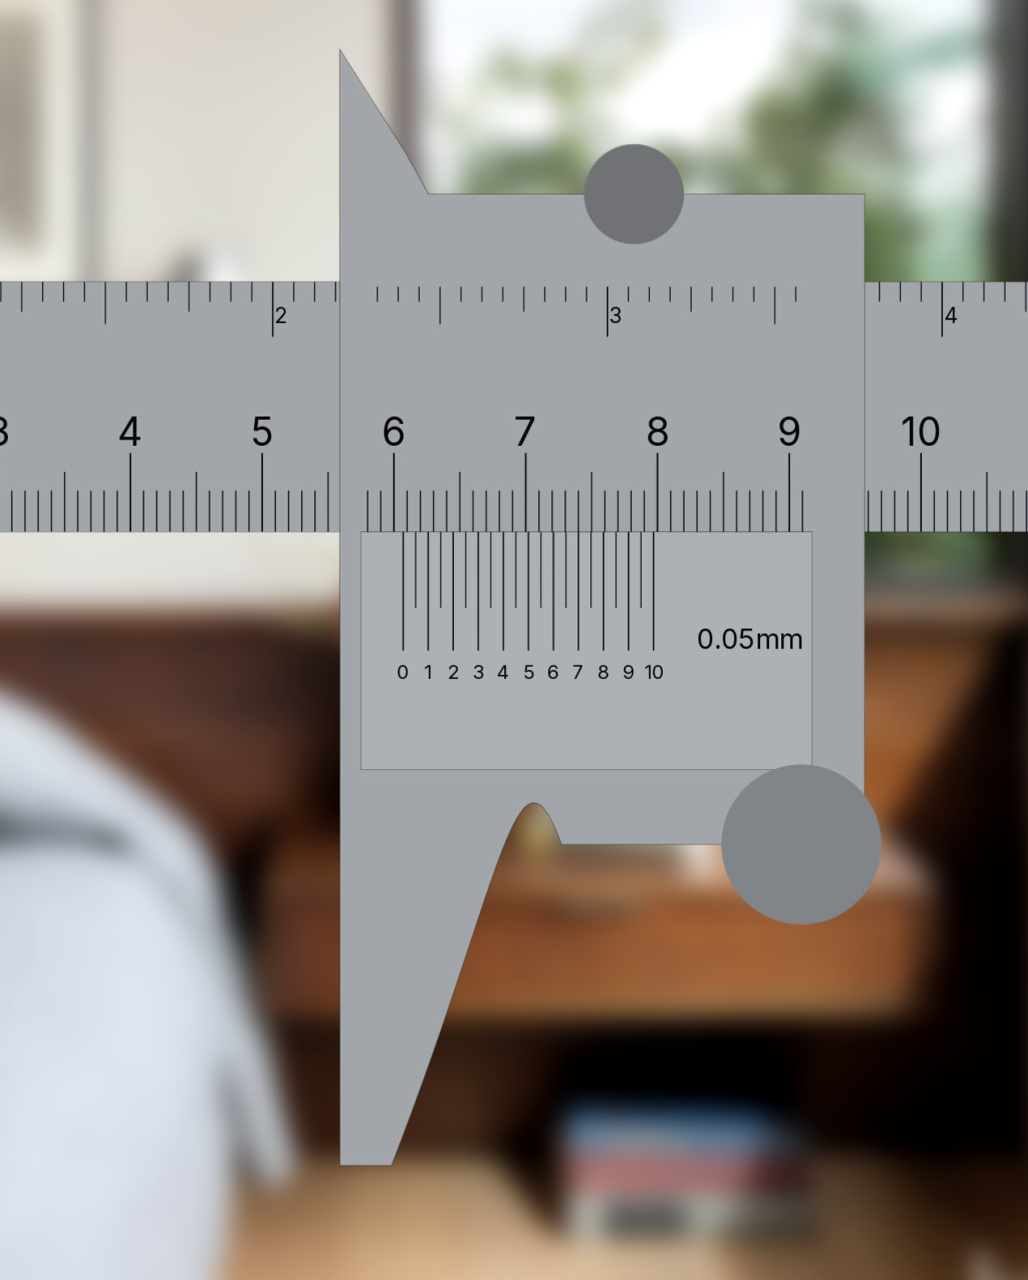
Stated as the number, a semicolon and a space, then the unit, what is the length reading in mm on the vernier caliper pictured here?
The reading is 60.7; mm
